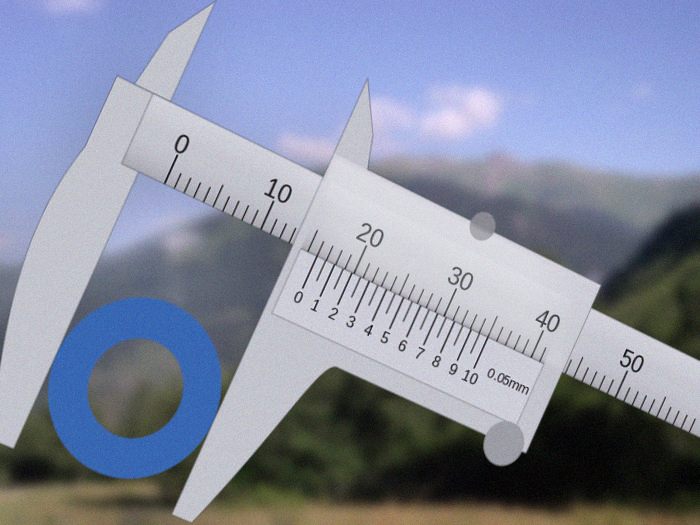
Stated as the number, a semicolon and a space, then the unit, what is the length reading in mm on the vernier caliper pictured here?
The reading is 16.0; mm
